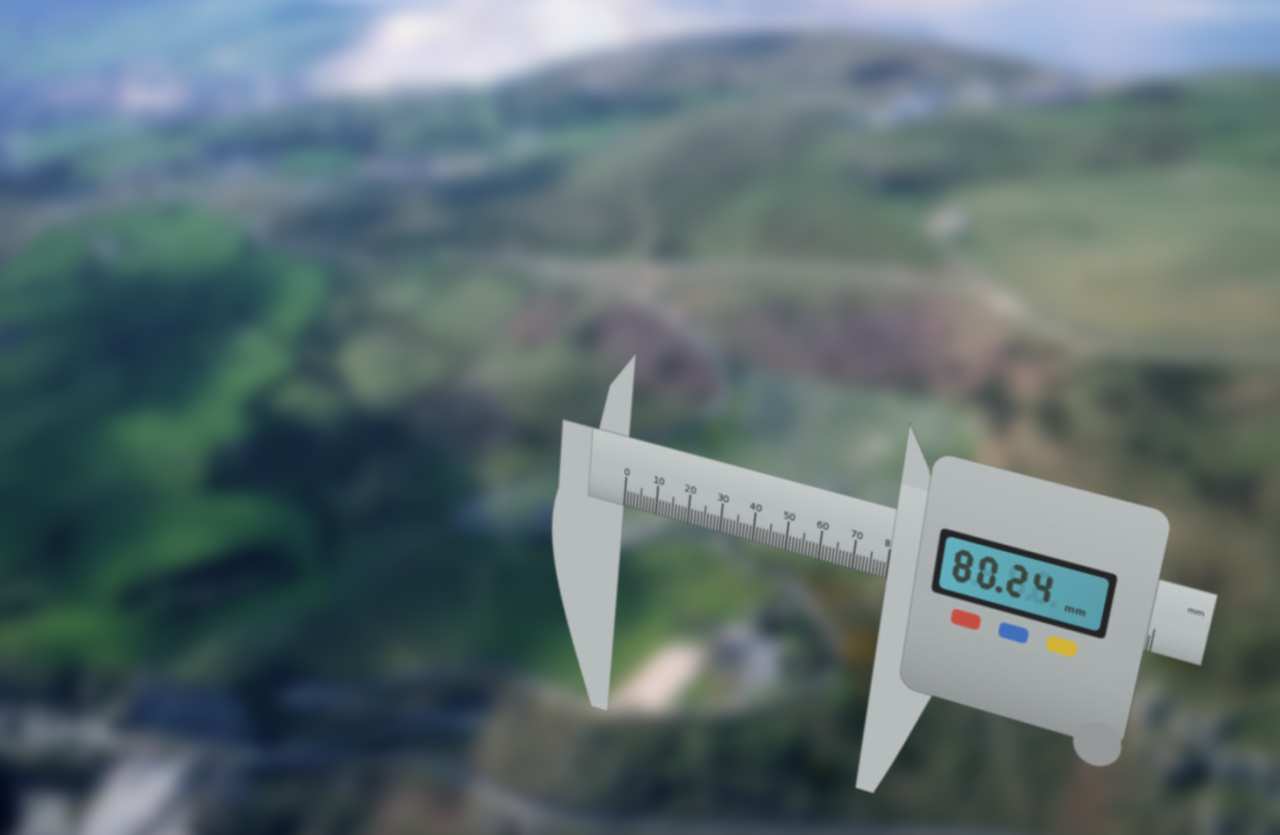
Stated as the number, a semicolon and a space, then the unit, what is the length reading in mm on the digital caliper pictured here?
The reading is 80.24; mm
